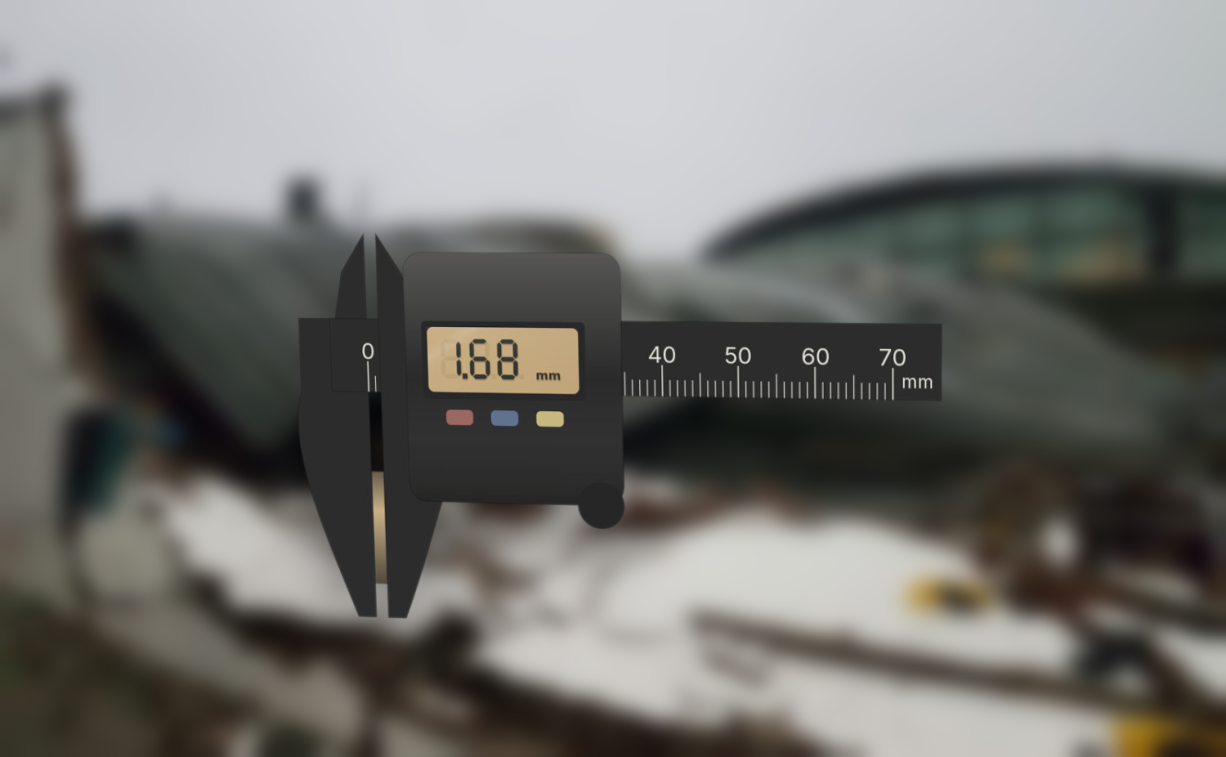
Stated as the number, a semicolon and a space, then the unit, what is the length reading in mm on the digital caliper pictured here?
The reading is 1.68; mm
